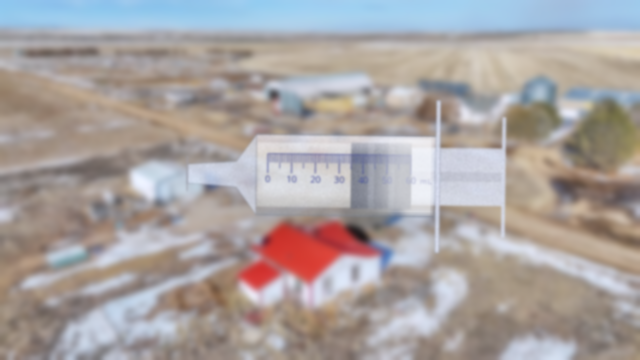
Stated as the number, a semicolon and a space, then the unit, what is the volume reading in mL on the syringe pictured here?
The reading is 35; mL
